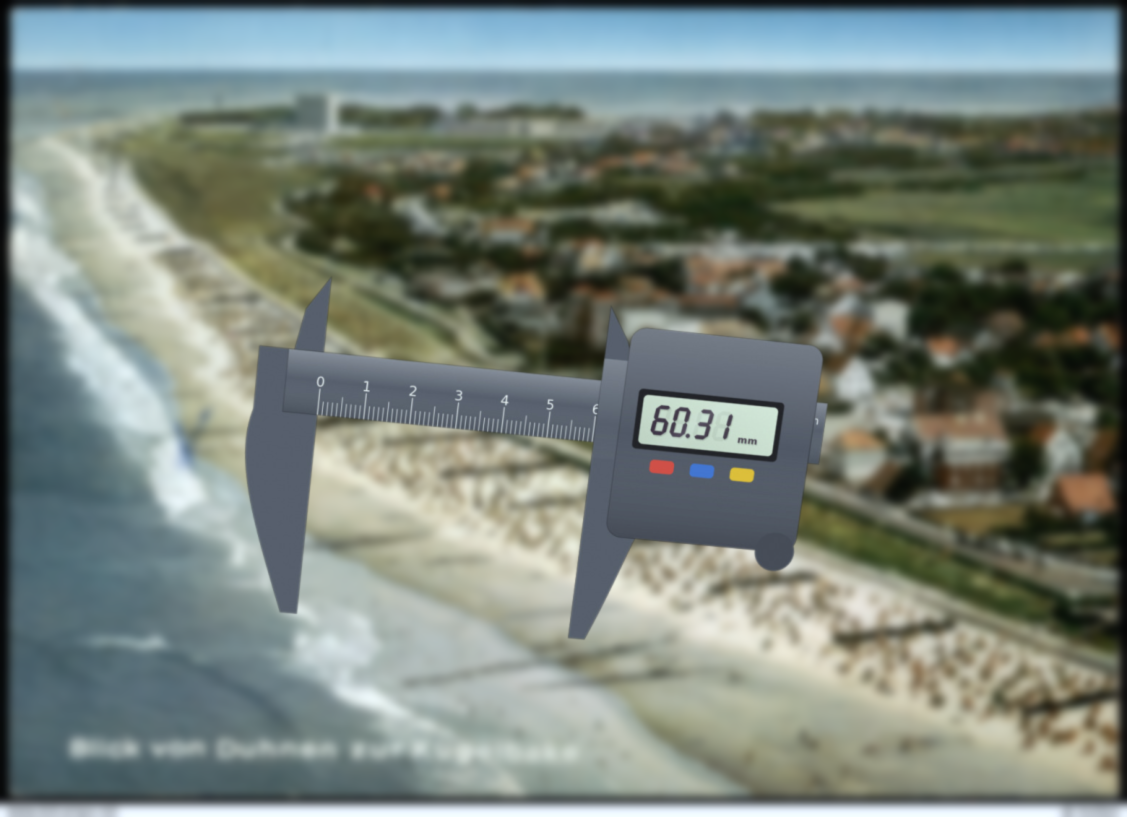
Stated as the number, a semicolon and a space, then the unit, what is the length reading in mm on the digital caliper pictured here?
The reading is 60.31; mm
